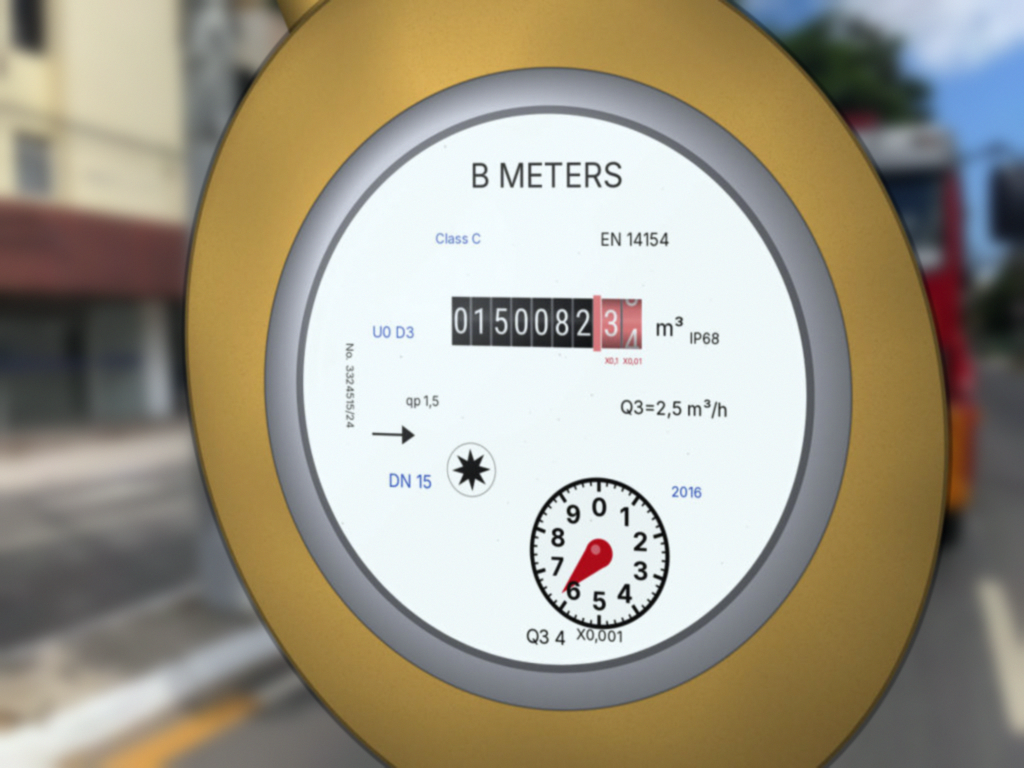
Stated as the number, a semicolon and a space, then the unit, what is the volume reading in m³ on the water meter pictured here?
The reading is 150082.336; m³
